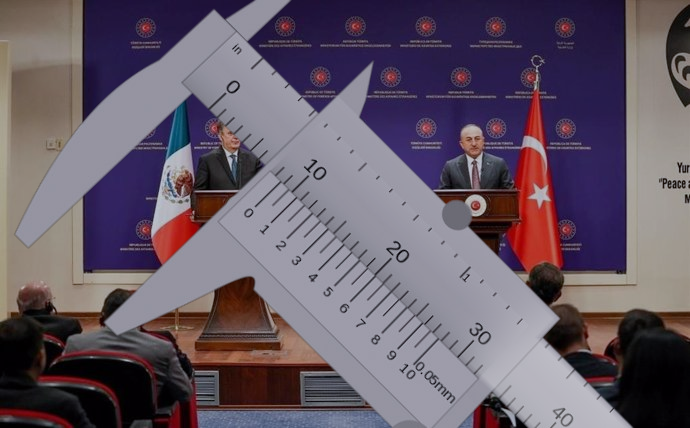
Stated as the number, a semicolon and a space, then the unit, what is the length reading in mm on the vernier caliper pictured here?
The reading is 8.7; mm
